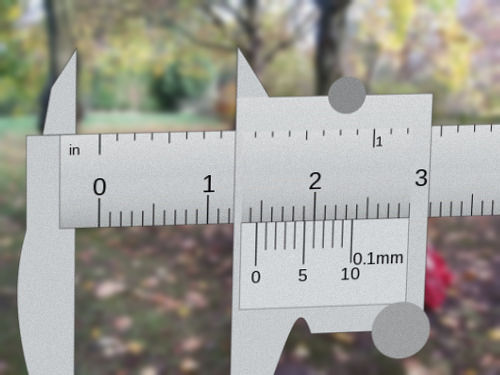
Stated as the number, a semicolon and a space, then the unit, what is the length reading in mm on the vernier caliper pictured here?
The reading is 14.6; mm
